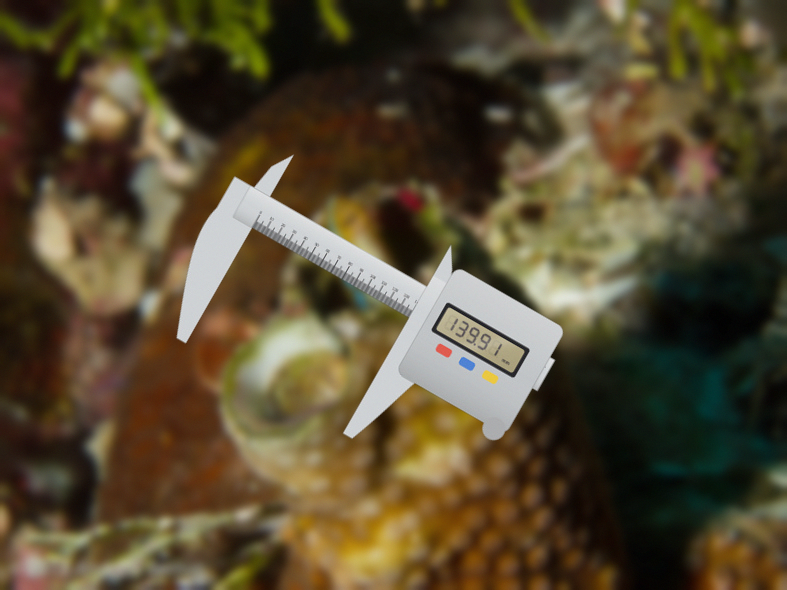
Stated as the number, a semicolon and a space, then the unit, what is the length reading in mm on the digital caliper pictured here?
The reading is 139.91; mm
